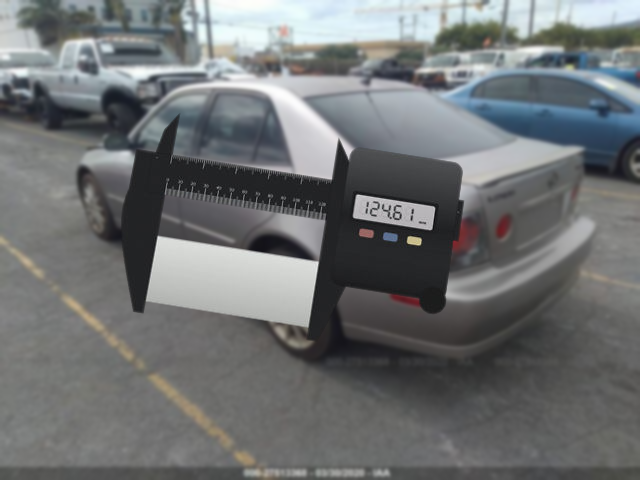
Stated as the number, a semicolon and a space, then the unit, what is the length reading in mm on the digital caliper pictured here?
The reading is 124.61; mm
